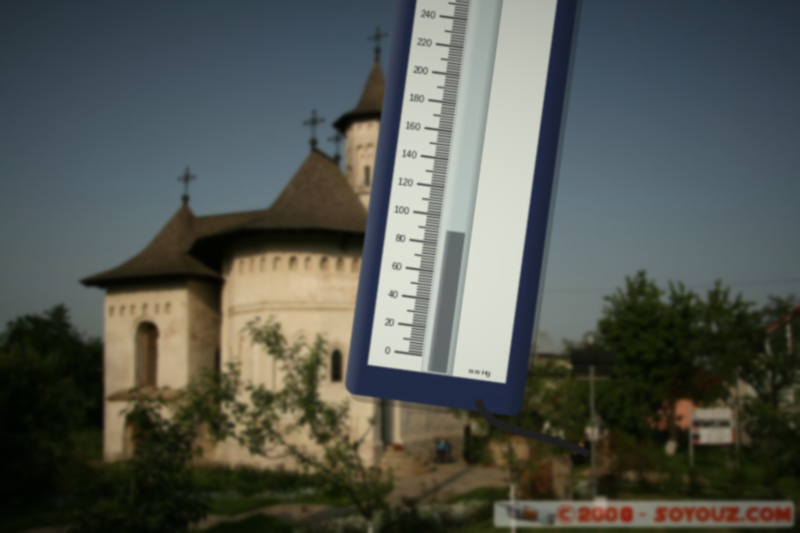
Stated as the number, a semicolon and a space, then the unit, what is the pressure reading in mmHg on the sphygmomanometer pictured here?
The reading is 90; mmHg
